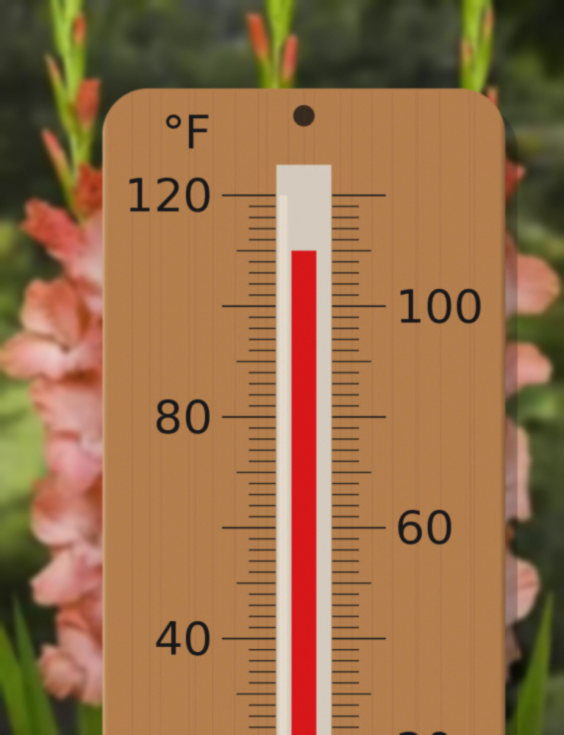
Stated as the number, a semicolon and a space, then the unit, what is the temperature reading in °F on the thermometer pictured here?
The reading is 110; °F
